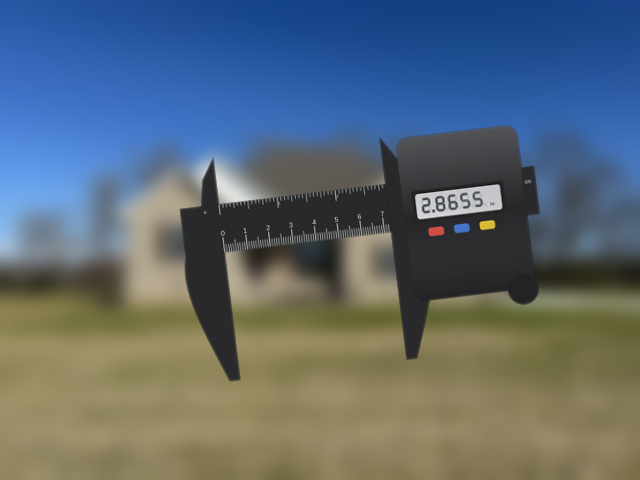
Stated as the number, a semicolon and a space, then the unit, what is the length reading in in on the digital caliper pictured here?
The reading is 2.8655; in
